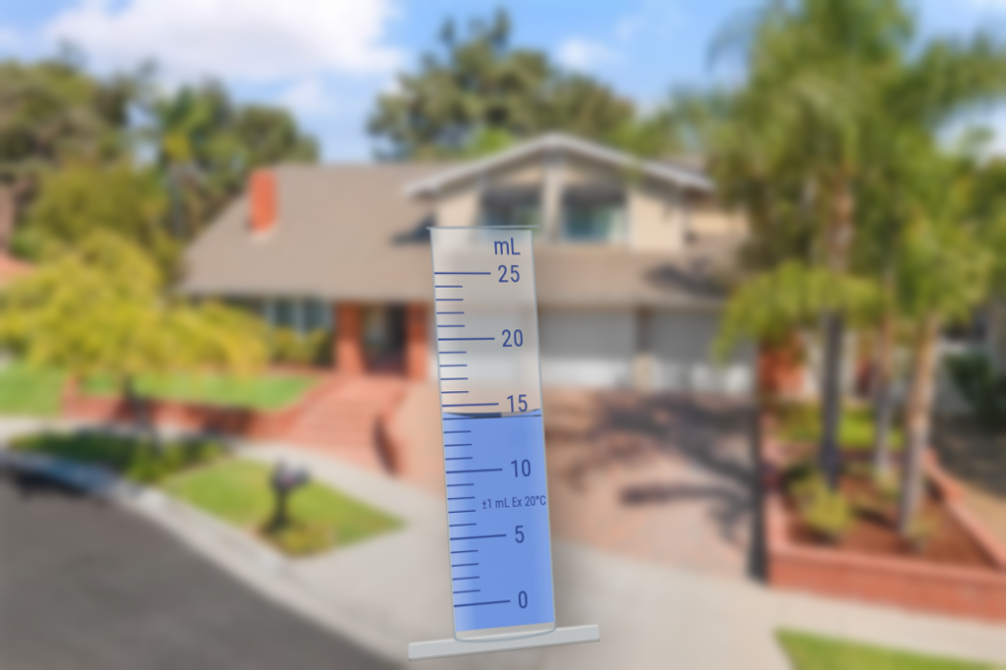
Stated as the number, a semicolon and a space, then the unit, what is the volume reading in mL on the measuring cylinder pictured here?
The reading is 14; mL
